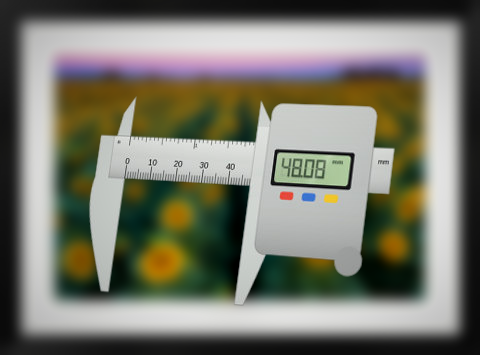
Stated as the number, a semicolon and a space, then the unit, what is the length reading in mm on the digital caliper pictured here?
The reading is 48.08; mm
